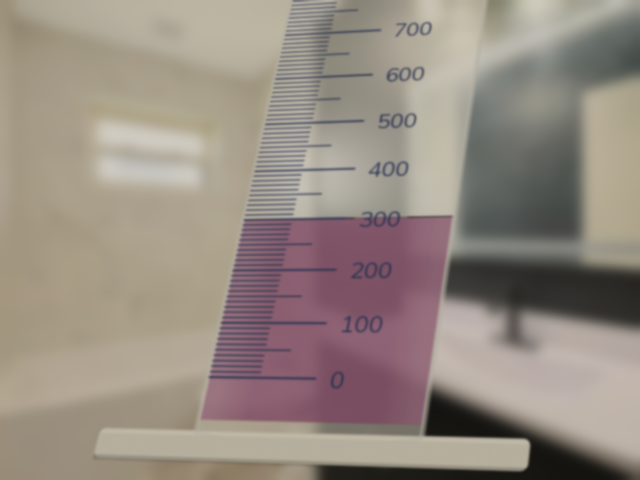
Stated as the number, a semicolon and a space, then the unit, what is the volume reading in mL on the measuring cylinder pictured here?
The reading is 300; mL
